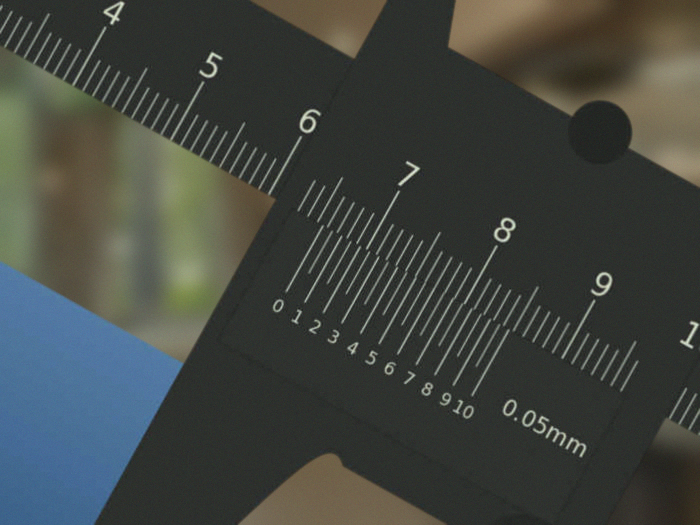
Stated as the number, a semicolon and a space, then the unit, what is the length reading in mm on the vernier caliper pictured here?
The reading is 65.6; mm
